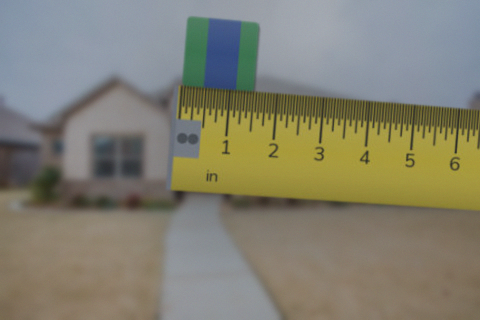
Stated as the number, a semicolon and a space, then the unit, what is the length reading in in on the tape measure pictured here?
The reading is 1.5; in
